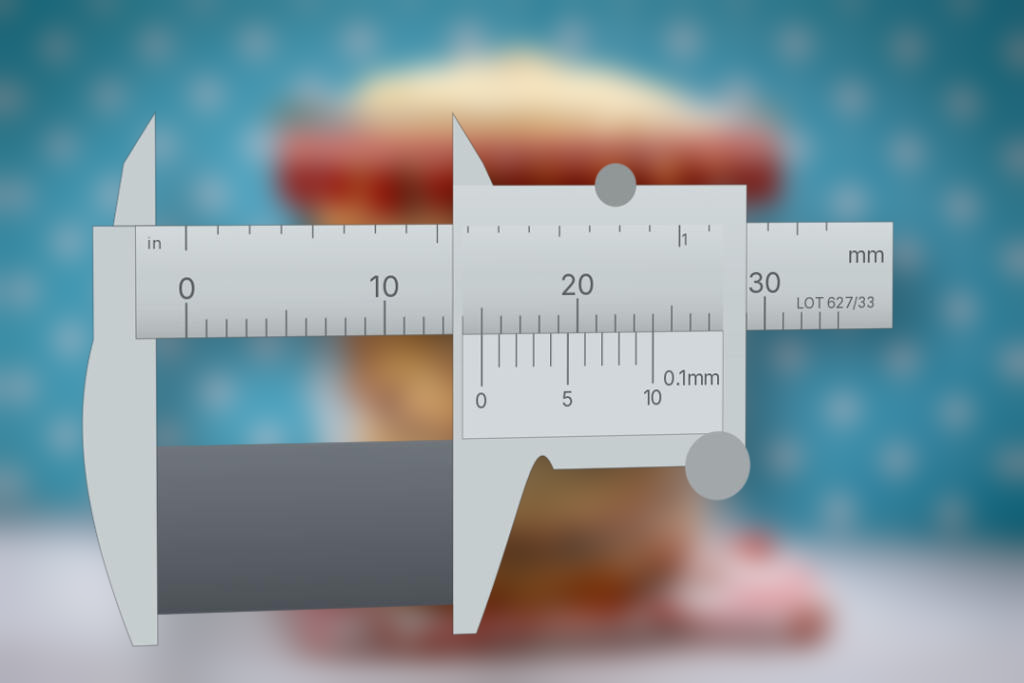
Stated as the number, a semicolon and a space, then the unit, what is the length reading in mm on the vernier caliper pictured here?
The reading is 15.0; mm
